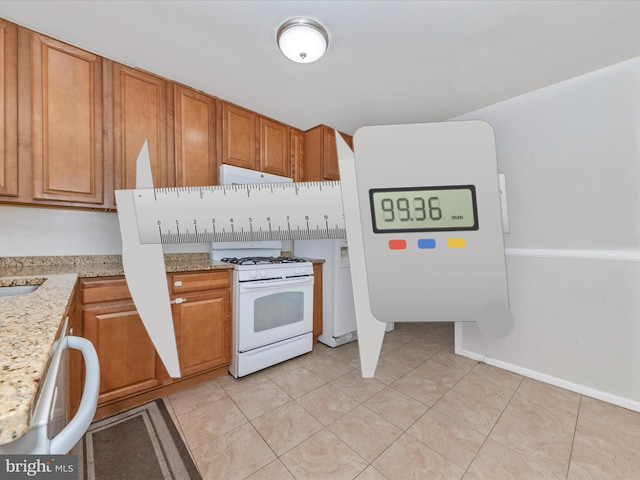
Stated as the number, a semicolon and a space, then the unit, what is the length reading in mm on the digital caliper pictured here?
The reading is 99.36; mm
